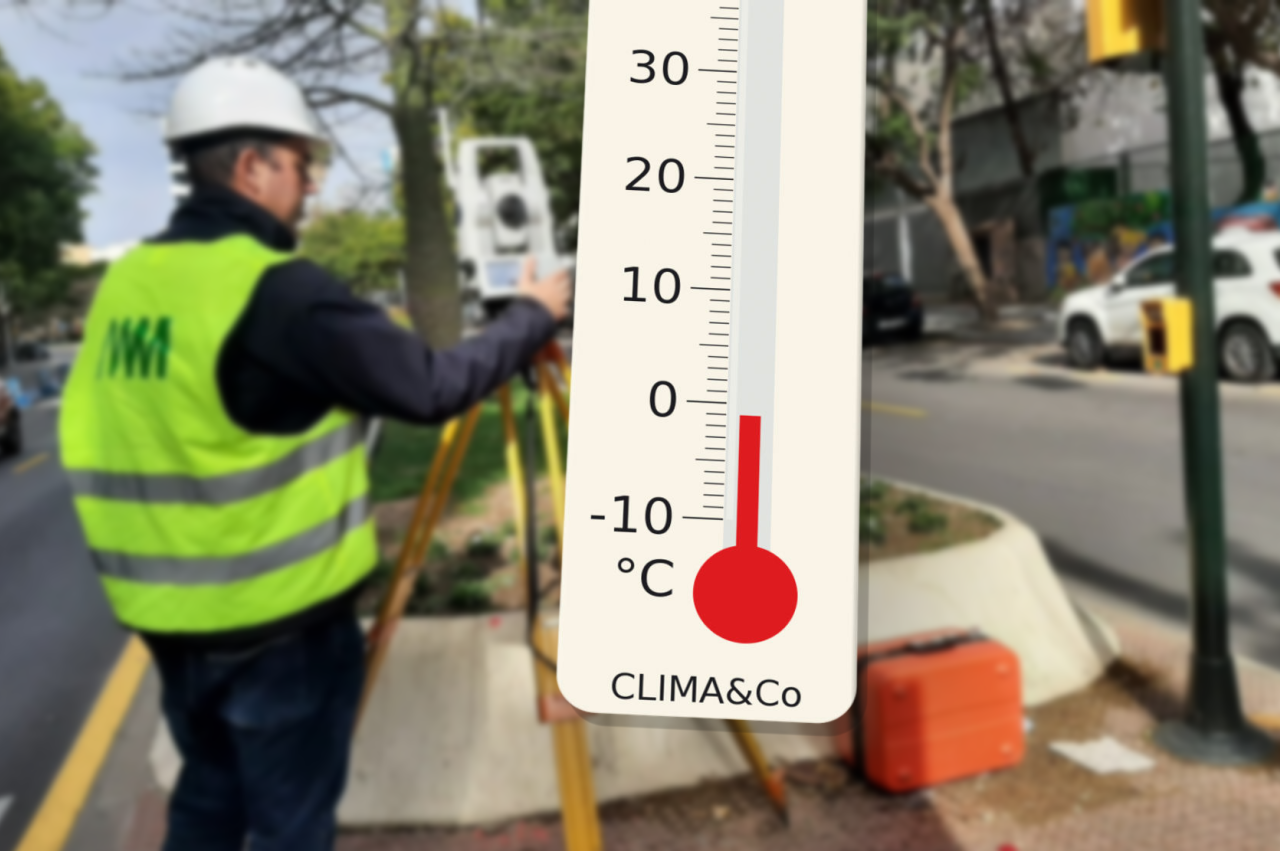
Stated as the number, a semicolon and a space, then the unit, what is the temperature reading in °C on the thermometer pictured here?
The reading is -1; °C
